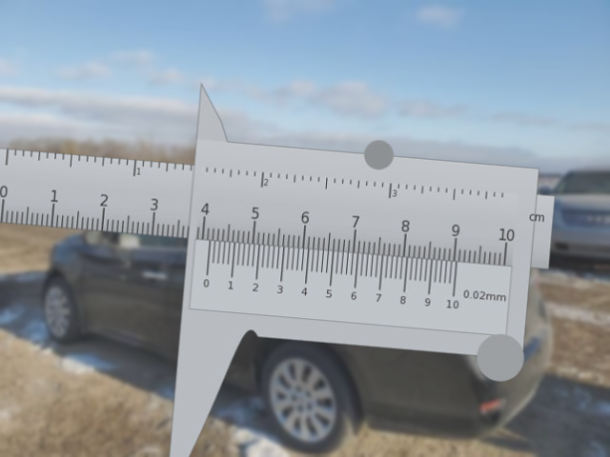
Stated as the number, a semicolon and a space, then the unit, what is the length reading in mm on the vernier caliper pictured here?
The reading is 41.5; mm
